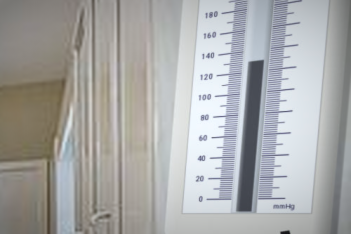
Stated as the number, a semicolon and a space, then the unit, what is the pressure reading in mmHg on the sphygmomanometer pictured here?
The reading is 130; mmHg
